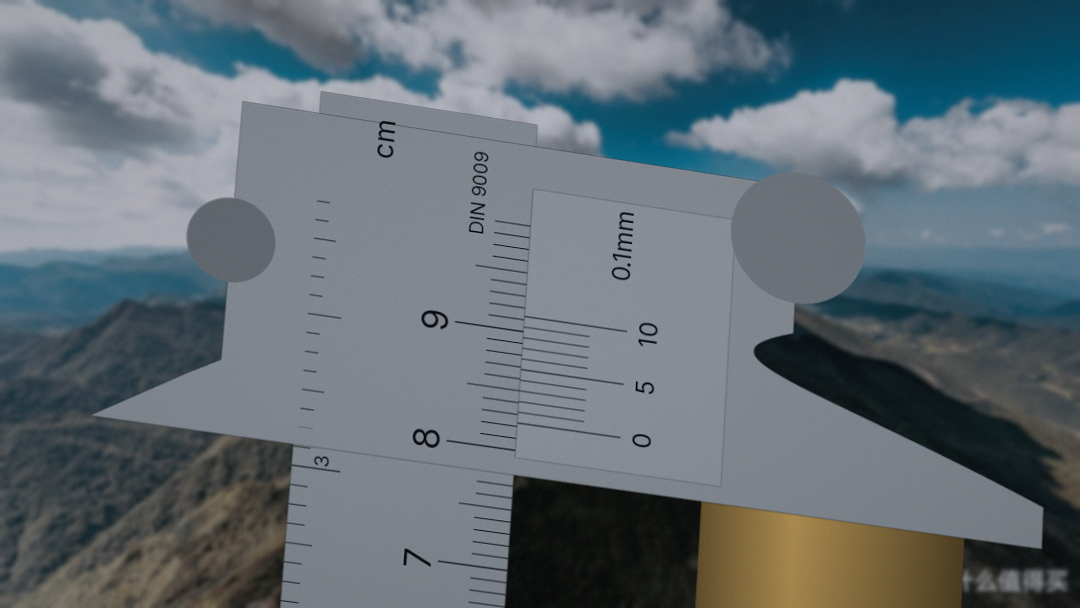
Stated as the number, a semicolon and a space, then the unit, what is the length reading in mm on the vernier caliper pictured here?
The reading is 82.3; mm
